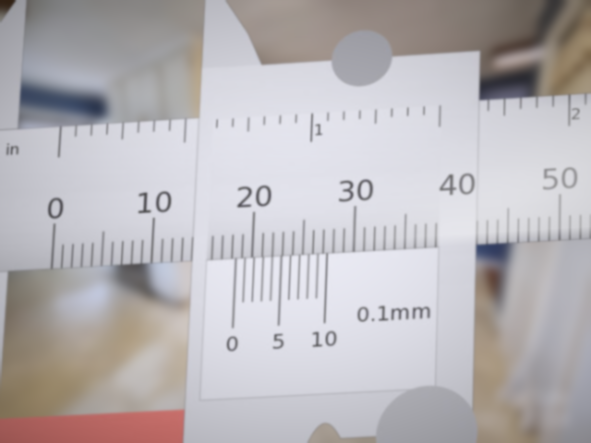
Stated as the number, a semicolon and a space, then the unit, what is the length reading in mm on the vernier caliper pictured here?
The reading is 18.4; mm
